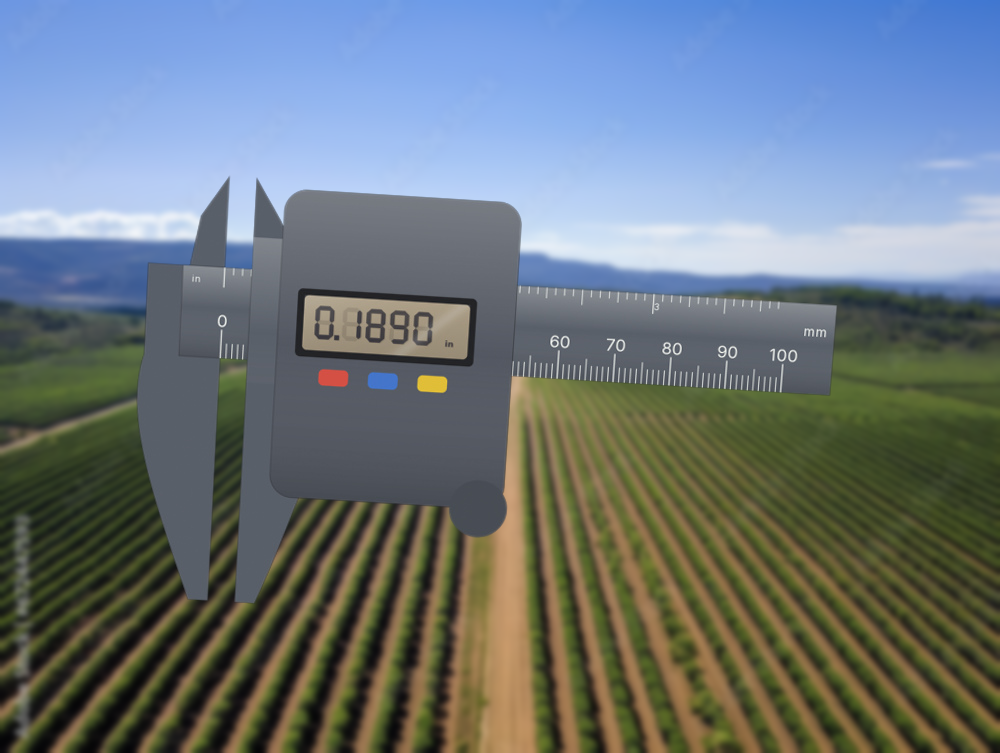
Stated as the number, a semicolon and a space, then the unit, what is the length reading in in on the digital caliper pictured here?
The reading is 0.1890; in
